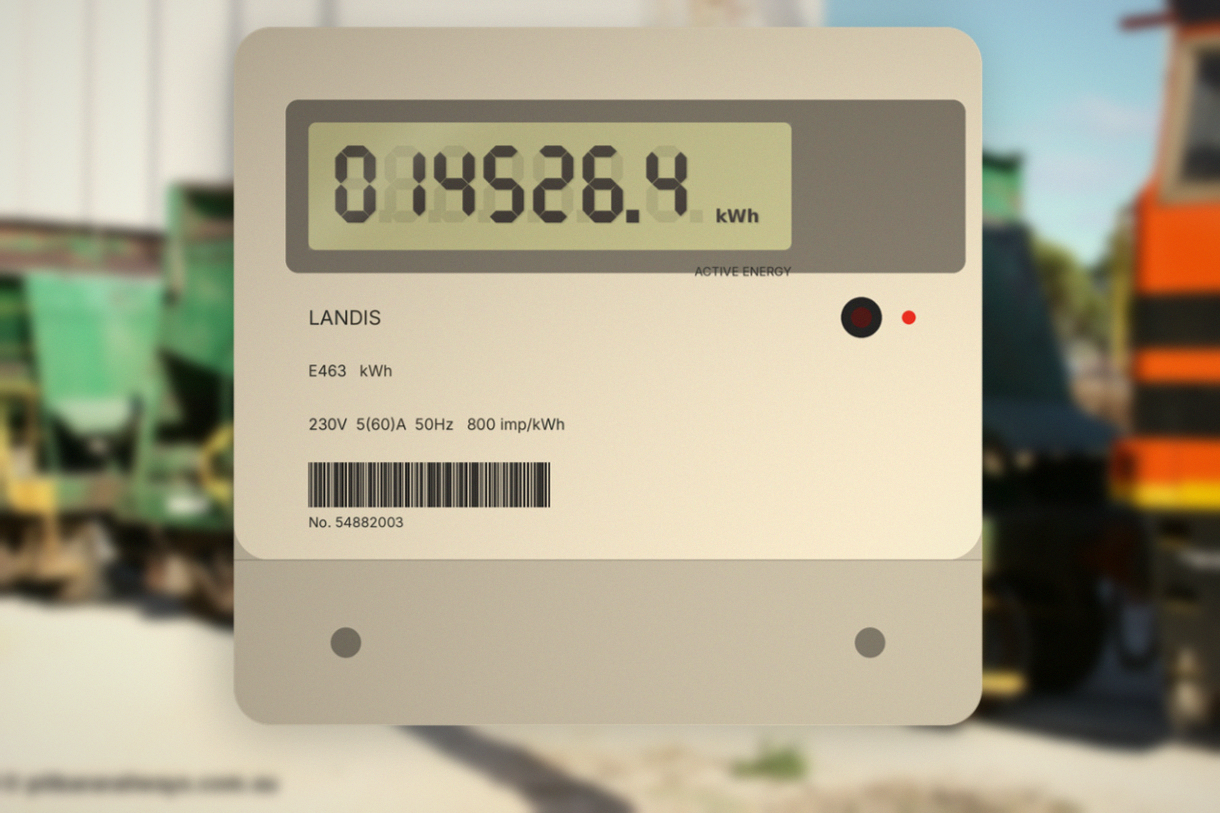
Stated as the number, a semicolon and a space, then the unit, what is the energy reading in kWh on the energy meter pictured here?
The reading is 14526.4; kWh
